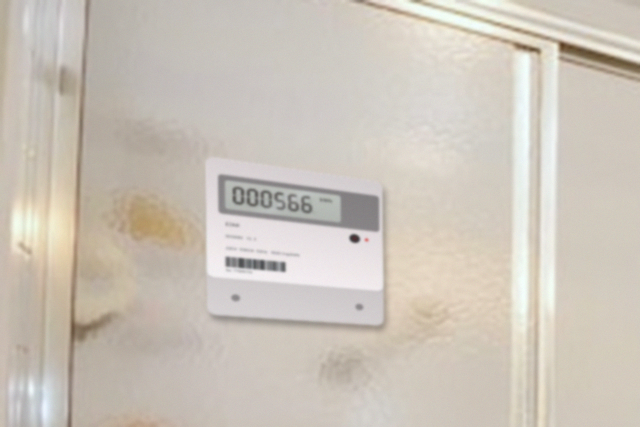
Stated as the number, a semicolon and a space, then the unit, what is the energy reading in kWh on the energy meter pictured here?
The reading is 566; kWh
